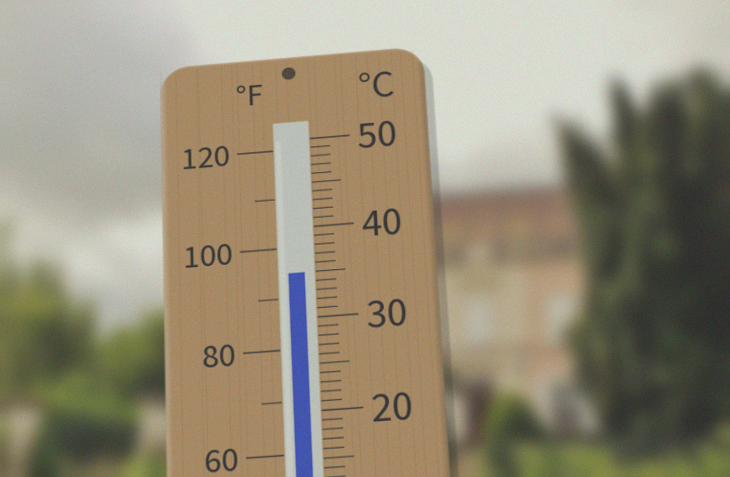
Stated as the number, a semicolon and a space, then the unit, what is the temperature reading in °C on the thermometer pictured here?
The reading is 35; °C
